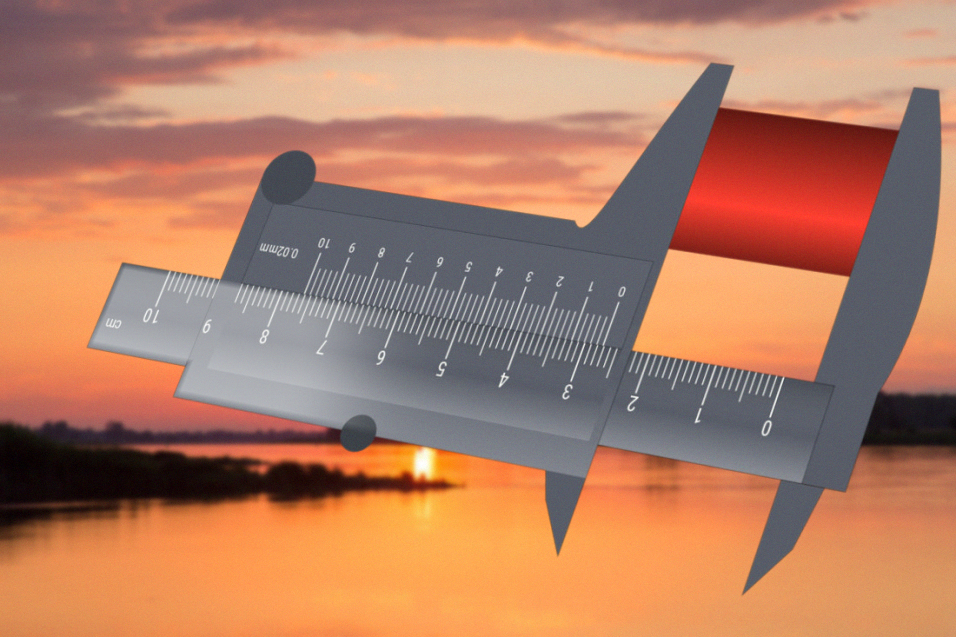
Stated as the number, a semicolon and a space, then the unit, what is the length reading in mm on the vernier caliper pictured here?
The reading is 27.2; mm
